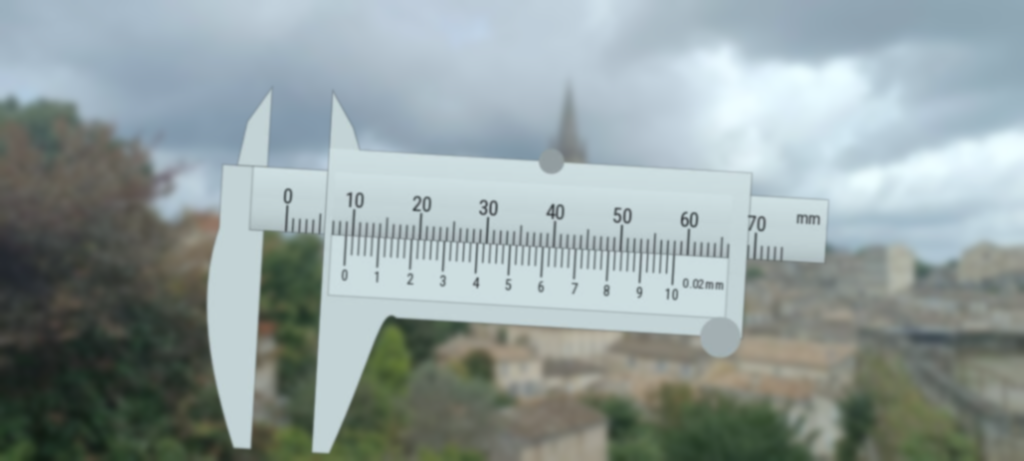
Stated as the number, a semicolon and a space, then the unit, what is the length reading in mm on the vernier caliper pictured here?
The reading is 9.0; mm
